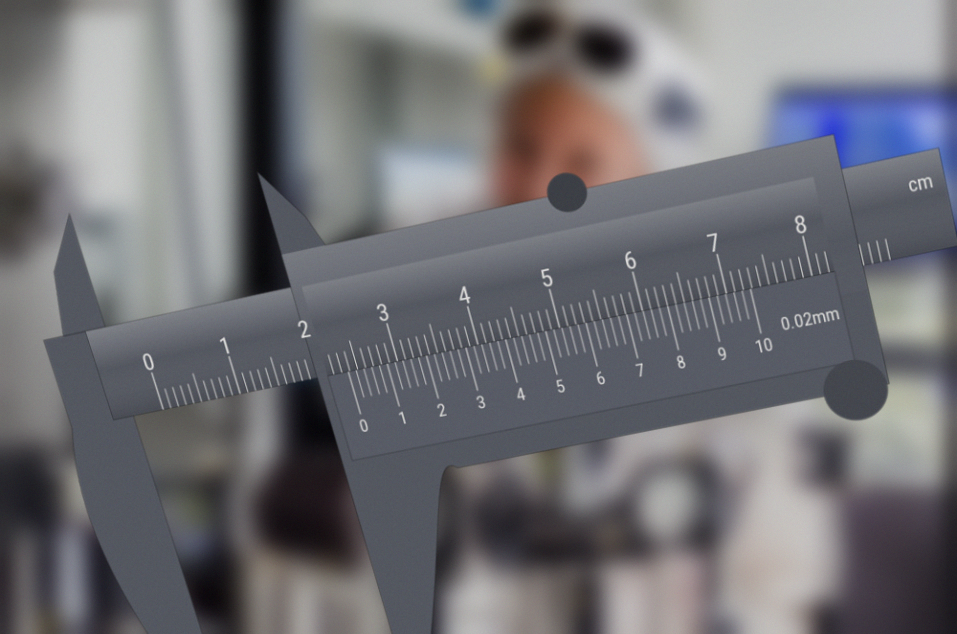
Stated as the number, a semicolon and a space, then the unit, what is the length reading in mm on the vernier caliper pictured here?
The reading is 23.8; mm
